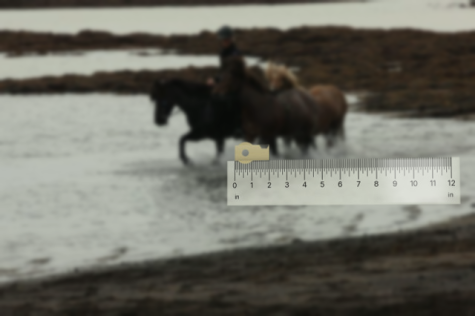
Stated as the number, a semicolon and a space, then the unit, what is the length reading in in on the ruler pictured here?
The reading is 2; in
